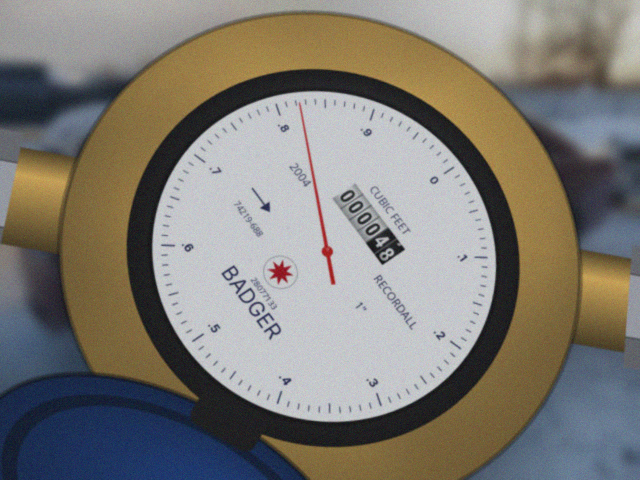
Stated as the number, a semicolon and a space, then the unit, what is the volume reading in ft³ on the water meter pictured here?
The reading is 47.82; ft³
